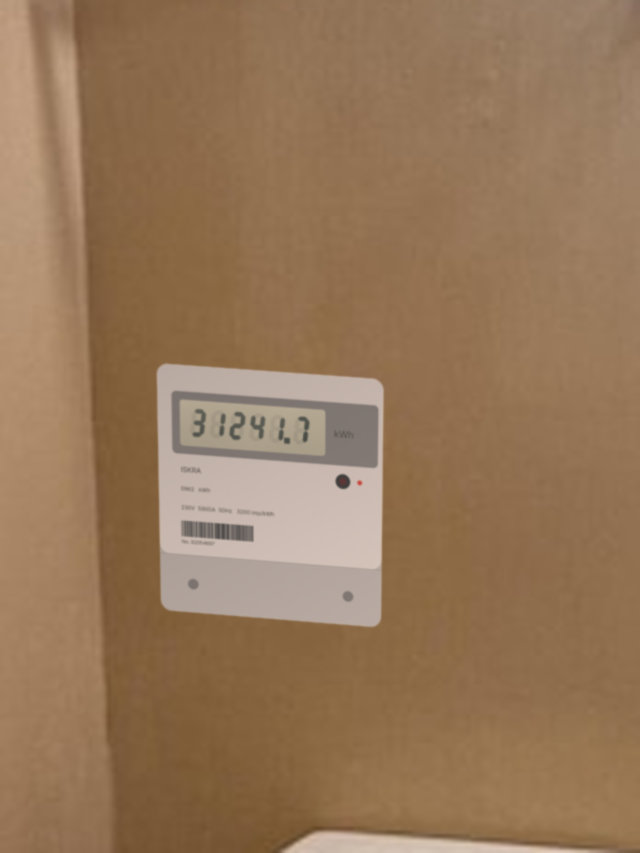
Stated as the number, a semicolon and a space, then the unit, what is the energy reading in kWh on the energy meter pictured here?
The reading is 31241.7; kWh
